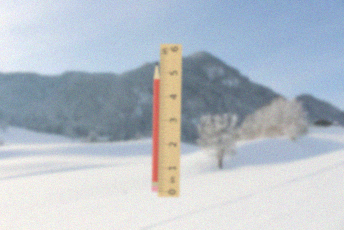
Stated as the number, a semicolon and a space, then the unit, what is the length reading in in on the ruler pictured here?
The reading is 5.5; in
